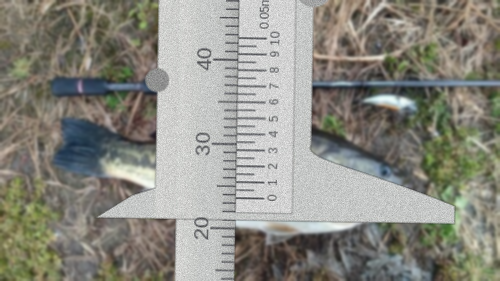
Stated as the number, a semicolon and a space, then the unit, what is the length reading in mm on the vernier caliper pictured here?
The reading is 23.6; mm
